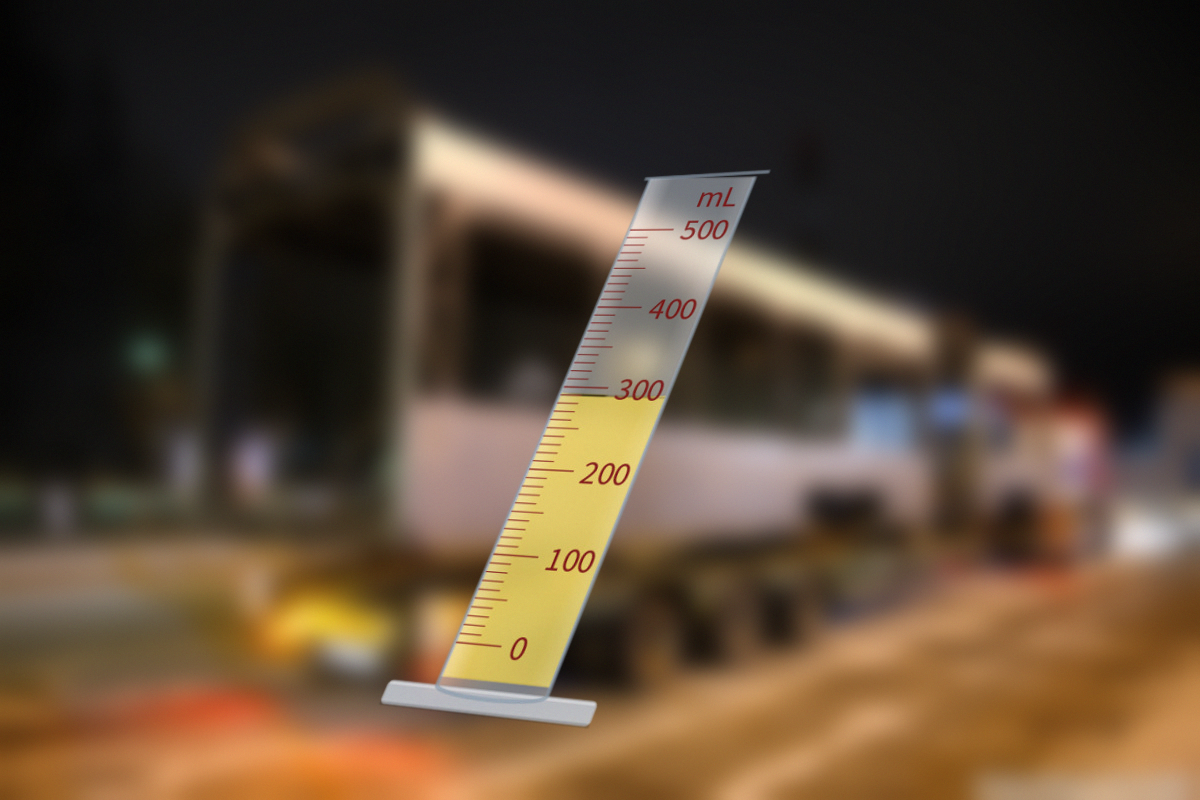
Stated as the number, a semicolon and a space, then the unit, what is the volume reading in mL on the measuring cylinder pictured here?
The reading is 290; mL
